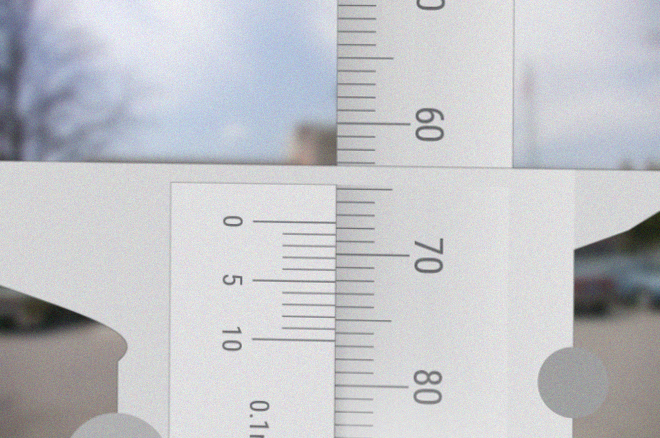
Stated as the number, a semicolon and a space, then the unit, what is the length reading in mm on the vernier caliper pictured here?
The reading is 67.6; mm
